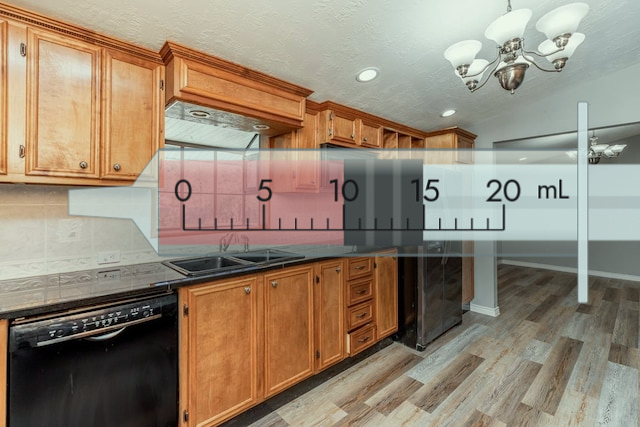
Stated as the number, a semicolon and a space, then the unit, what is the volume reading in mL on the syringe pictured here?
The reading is 10; mL
